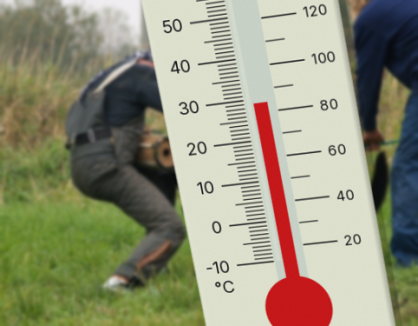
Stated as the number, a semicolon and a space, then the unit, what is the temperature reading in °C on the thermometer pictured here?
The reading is 29; °C
